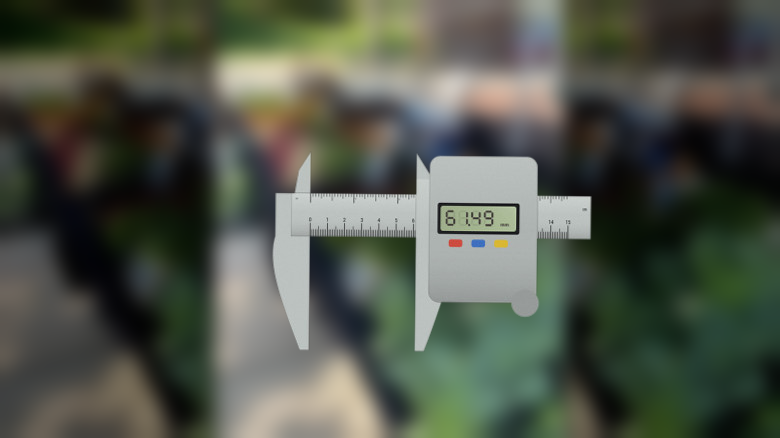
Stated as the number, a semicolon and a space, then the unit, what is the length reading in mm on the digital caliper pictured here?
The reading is 61.49; mm
